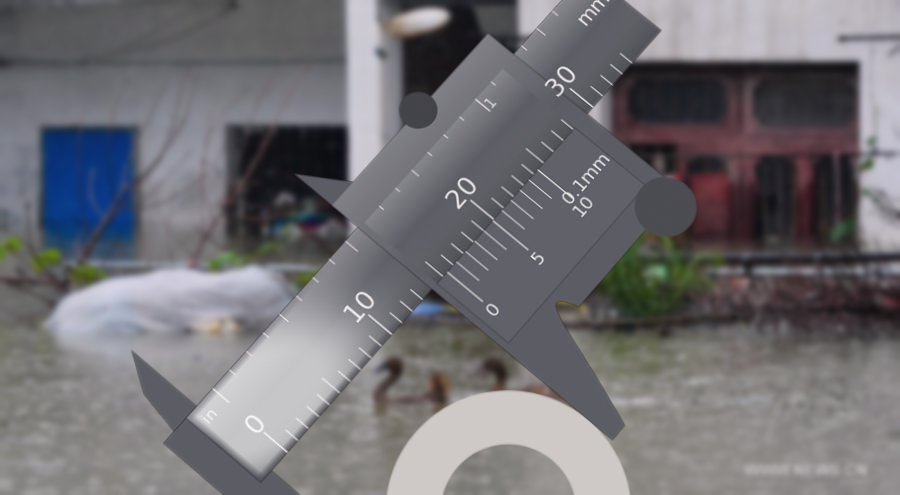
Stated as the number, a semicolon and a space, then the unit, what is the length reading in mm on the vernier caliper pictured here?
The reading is 15.4; mm
